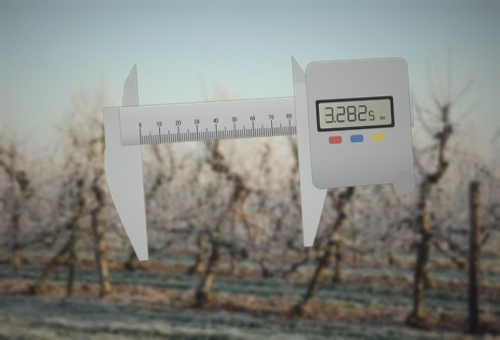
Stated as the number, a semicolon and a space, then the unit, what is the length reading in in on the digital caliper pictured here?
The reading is 3.2825; in
